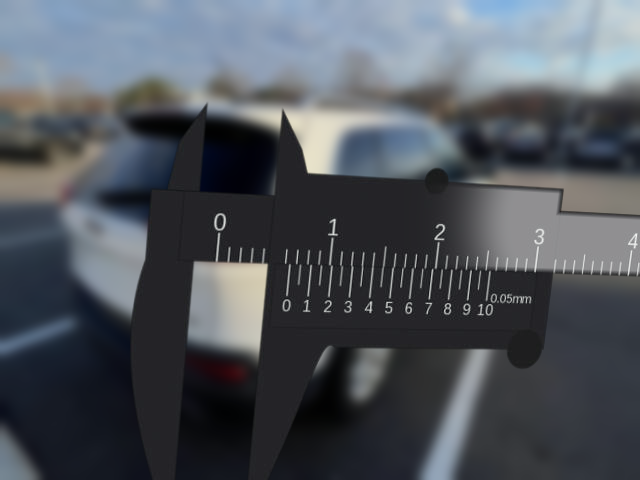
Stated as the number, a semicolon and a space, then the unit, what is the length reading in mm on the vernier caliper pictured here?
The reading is 6.4; mm
